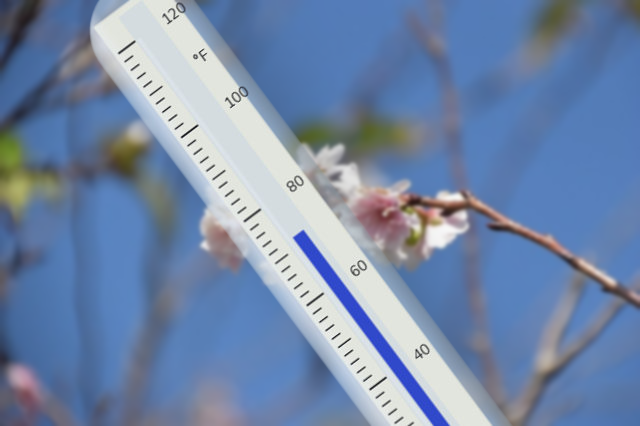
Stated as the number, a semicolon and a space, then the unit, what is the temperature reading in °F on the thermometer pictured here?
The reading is 72; °F
